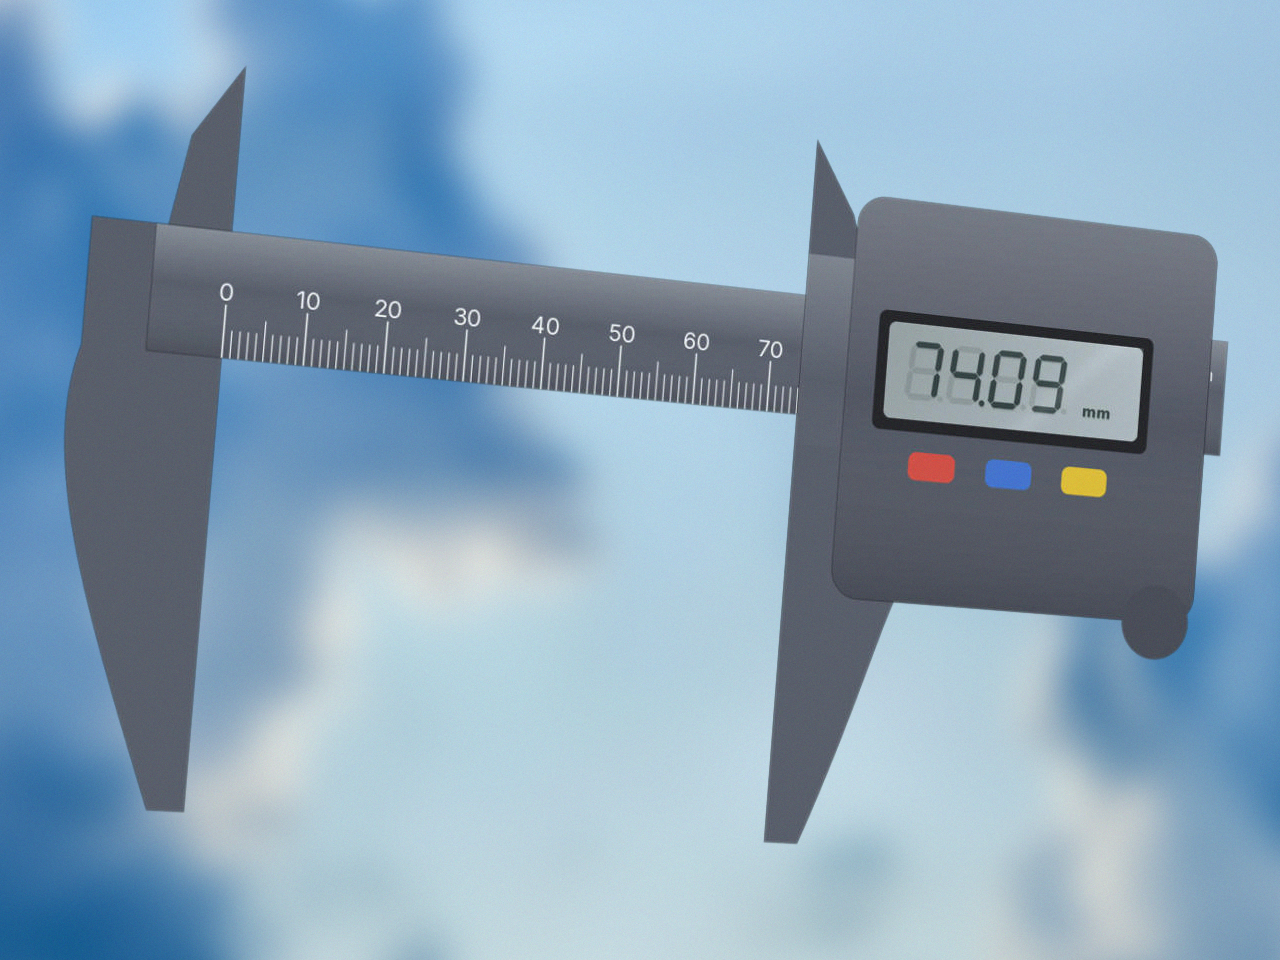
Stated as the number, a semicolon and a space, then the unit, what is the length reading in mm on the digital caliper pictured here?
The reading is 74.09; mm
